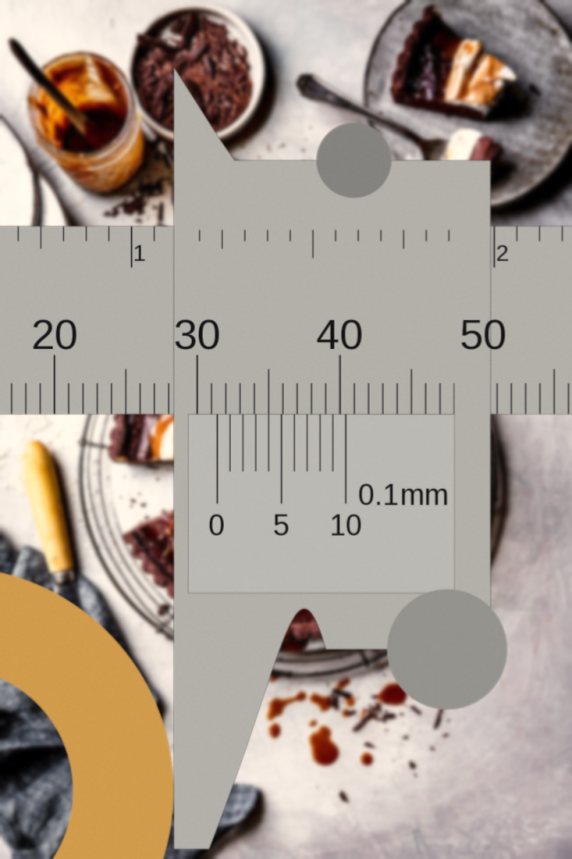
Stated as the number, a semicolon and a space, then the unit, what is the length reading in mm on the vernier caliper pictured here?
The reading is 31.4; mm
